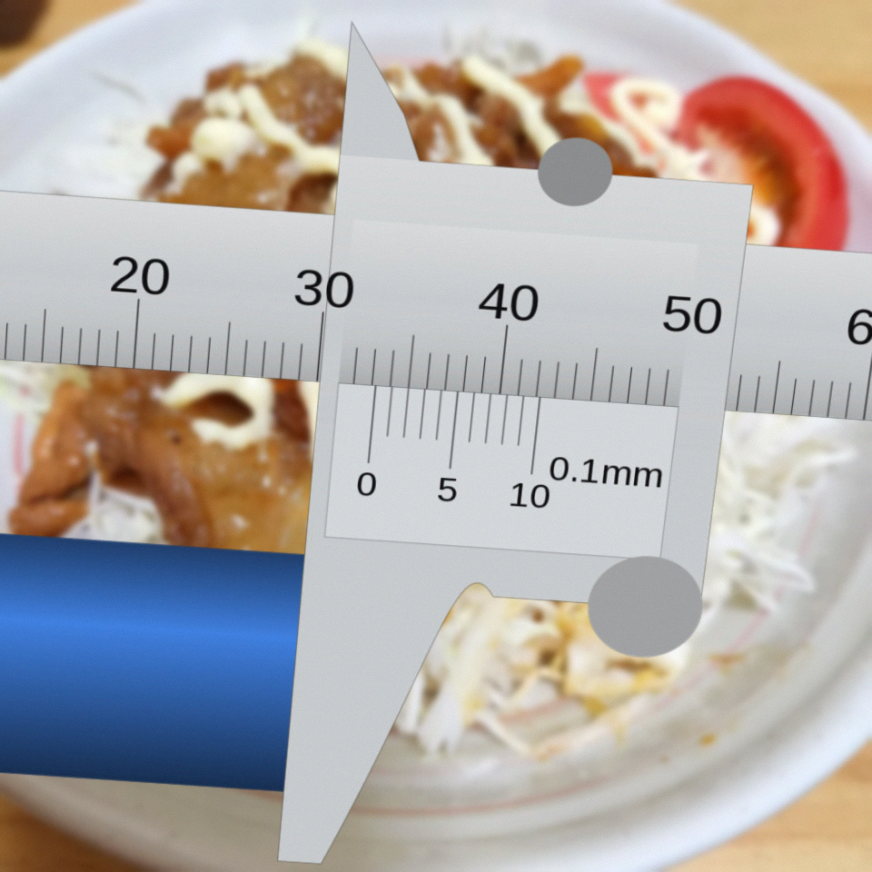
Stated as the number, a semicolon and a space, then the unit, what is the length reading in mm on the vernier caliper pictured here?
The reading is 33.2; mm
